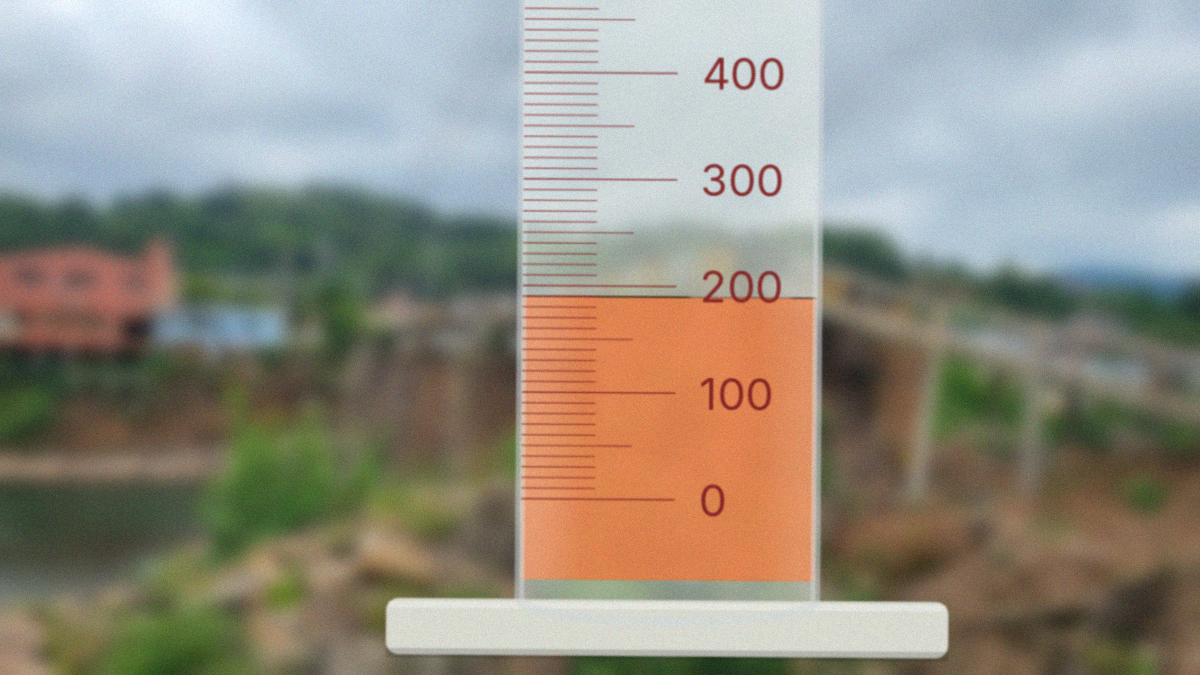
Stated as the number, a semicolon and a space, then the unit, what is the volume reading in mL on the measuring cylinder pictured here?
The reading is 190; mL
